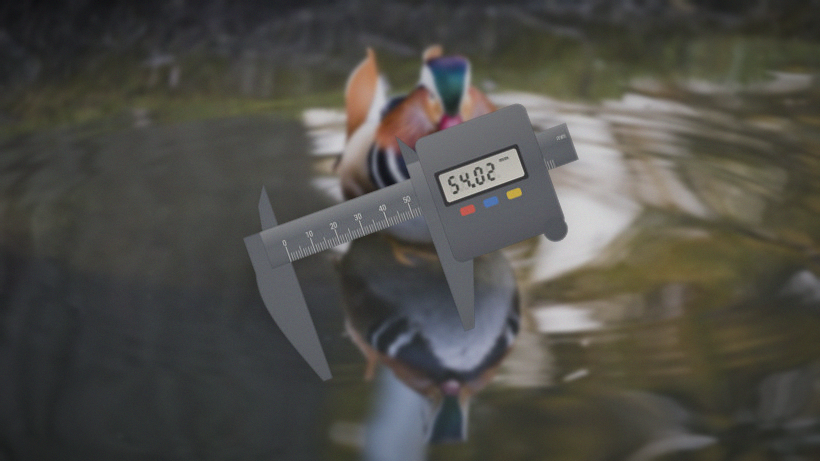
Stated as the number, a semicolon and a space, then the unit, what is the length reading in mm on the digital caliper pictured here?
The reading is 54.02; mm
